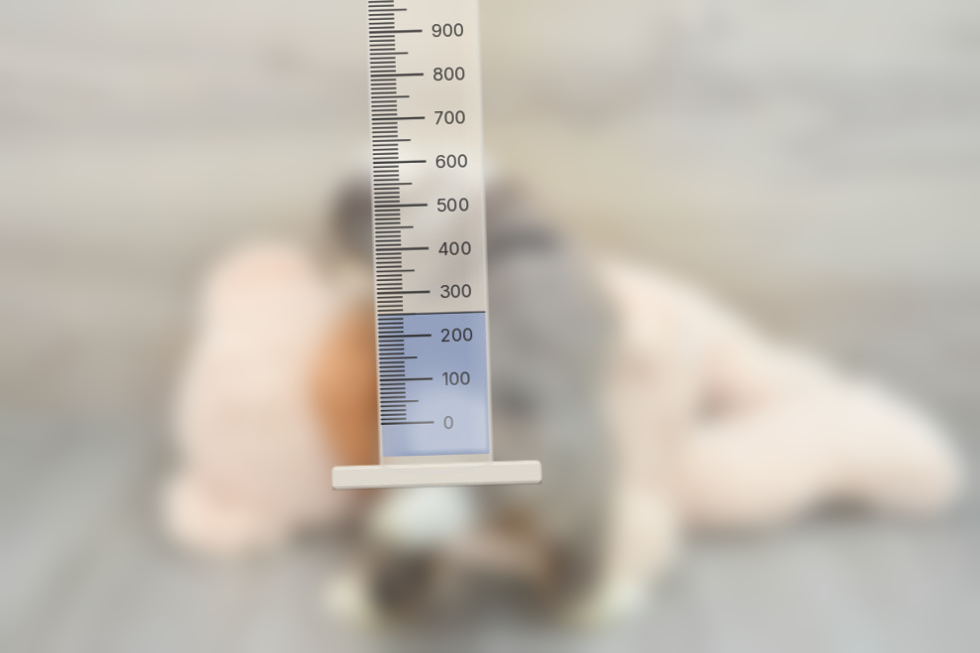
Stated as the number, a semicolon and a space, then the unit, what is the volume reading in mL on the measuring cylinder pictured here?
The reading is 250; mL
